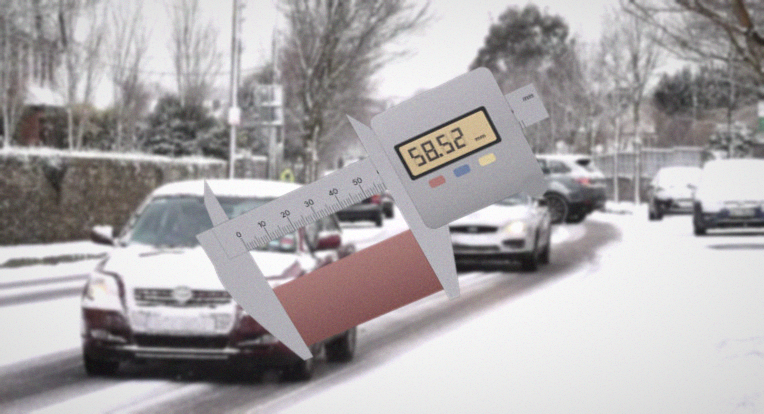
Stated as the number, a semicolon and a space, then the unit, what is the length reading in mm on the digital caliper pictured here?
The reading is 58.52; mm
